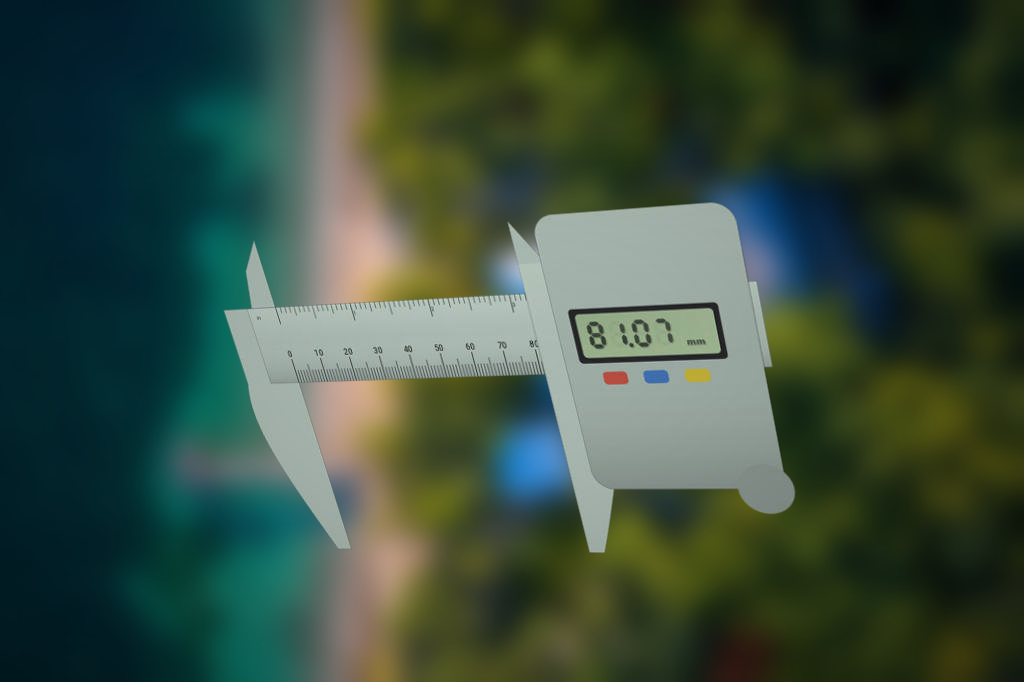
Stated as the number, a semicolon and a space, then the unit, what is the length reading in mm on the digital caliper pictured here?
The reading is 81.07; mm
